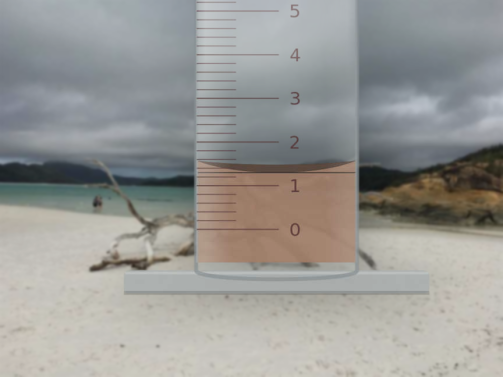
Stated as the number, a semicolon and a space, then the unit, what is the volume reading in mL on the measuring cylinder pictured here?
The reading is 1.3; mL
